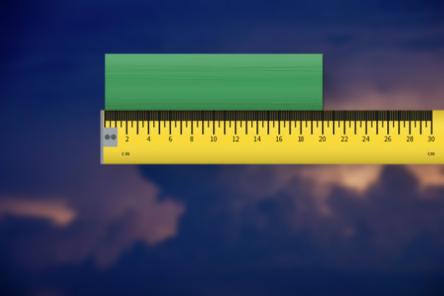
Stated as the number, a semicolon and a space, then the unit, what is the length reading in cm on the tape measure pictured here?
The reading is 20; cm
